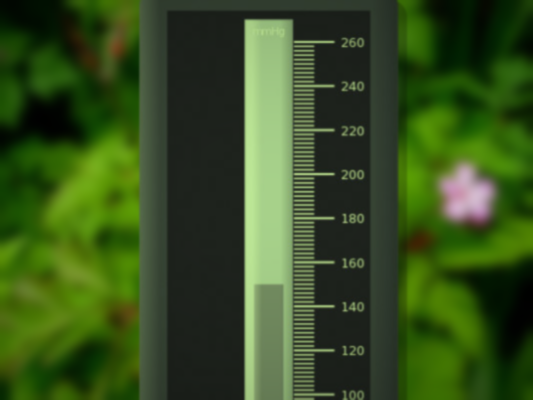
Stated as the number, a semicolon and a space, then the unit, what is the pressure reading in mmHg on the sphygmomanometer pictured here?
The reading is 150; mmHg
